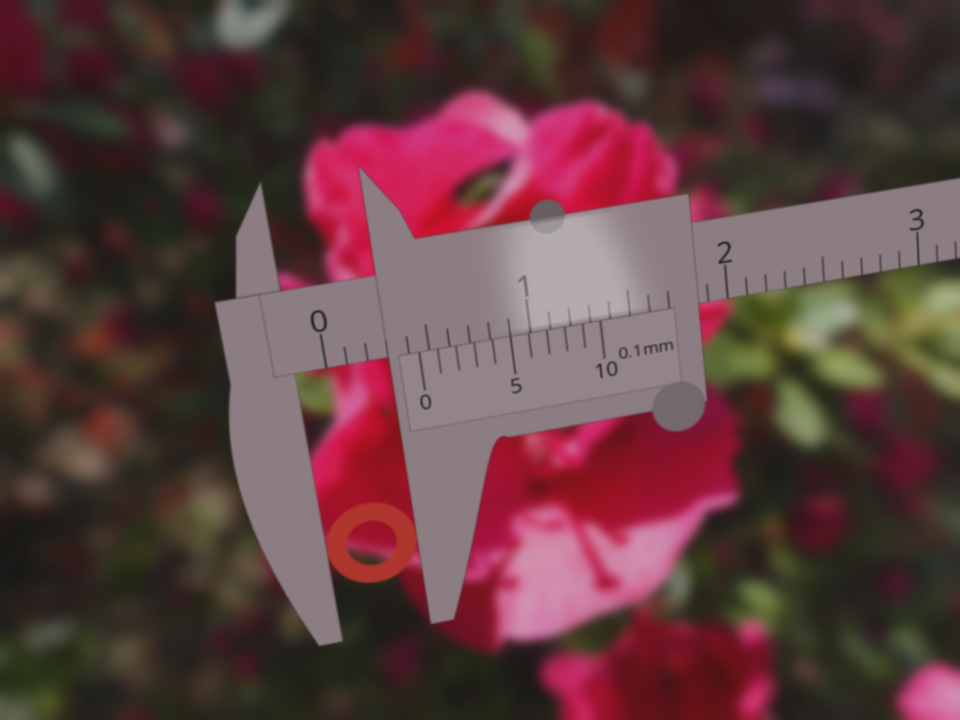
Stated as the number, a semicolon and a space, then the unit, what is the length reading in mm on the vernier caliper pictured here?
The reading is 4.5; mm
